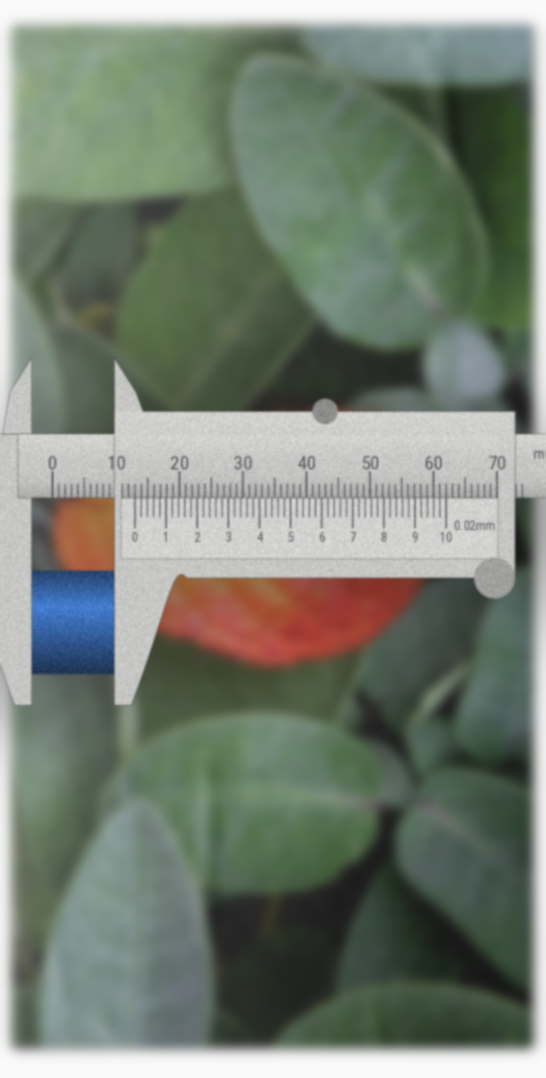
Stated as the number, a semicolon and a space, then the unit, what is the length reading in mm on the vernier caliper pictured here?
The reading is 13.0; mm
